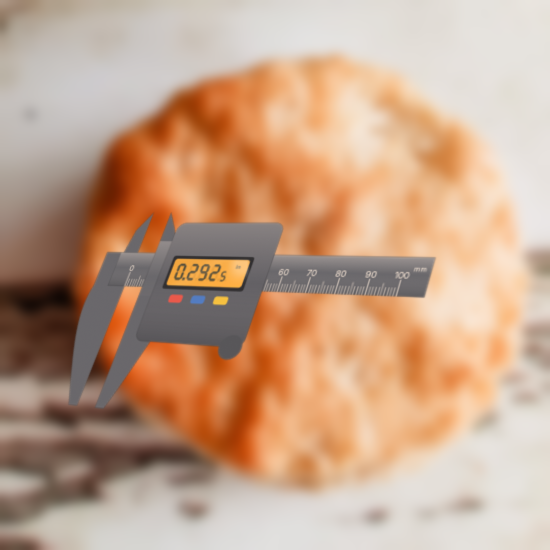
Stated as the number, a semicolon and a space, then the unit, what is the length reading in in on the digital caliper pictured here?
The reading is 0.2925; in
